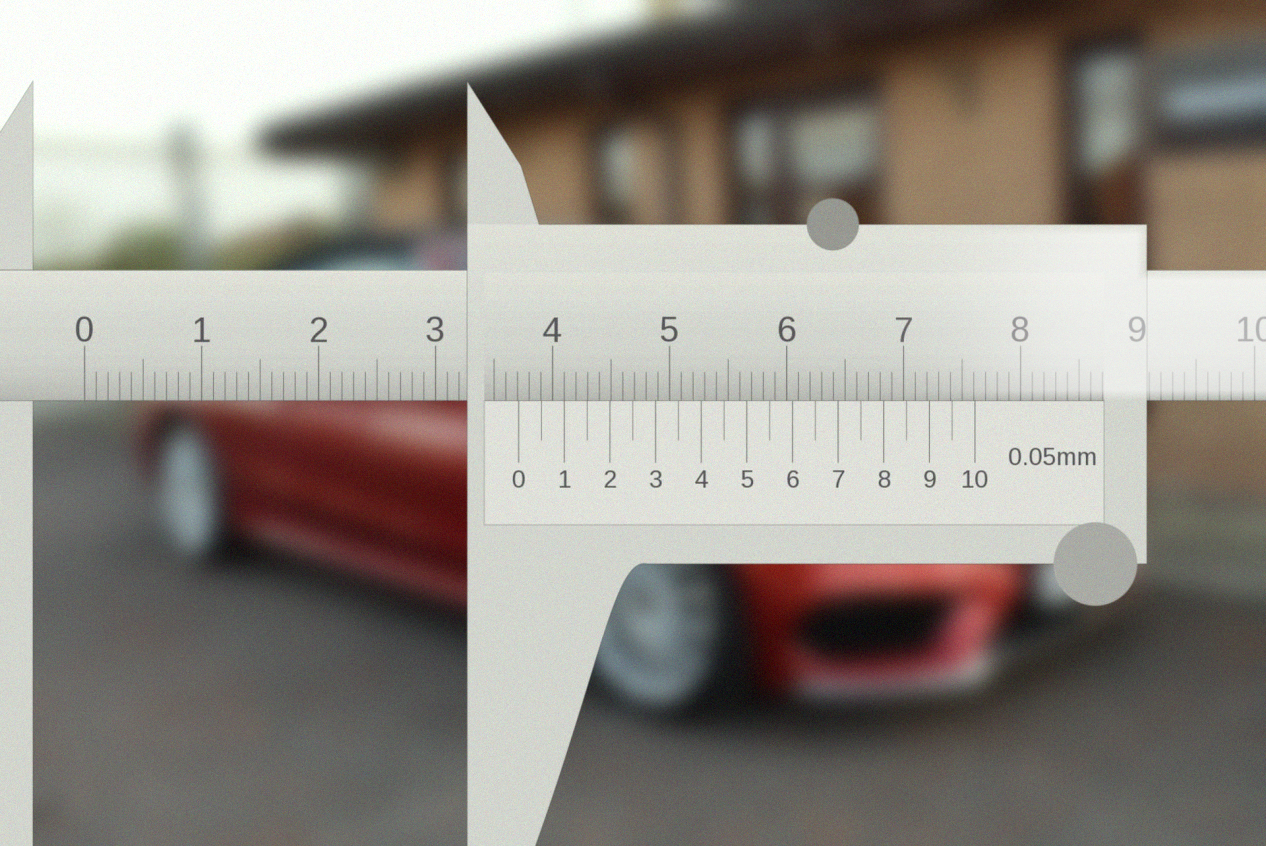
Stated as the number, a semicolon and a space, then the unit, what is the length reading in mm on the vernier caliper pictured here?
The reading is 37.1; mm
